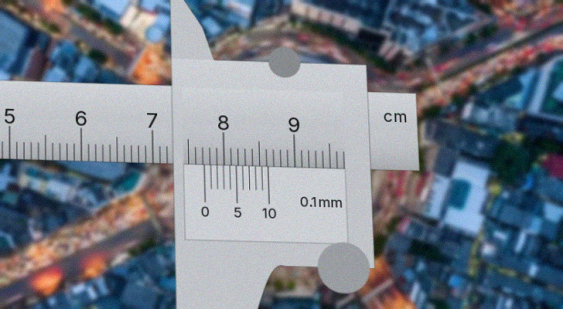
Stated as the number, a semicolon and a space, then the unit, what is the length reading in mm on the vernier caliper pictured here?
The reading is 77.2; mm
